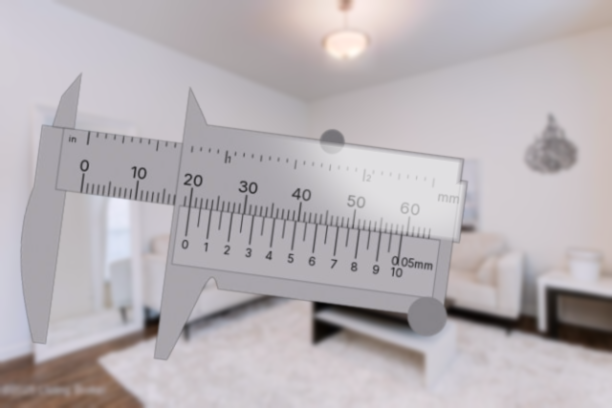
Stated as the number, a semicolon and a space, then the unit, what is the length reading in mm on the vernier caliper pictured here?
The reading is 20.0; mm
